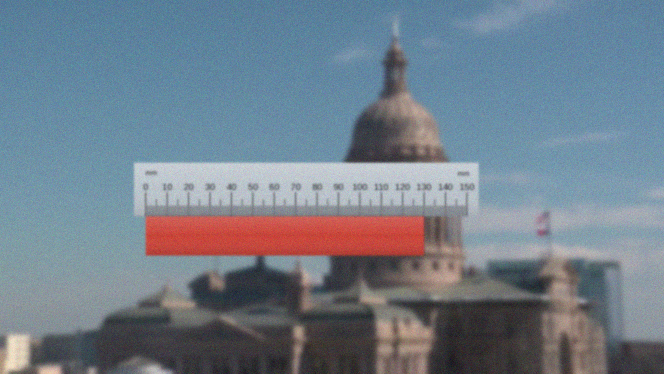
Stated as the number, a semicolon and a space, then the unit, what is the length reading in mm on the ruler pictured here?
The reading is 130; mm
